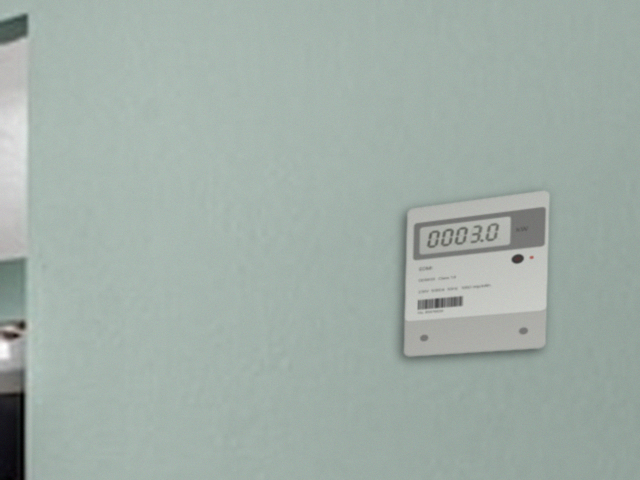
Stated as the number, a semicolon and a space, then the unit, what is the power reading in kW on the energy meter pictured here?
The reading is 3.0; kW
